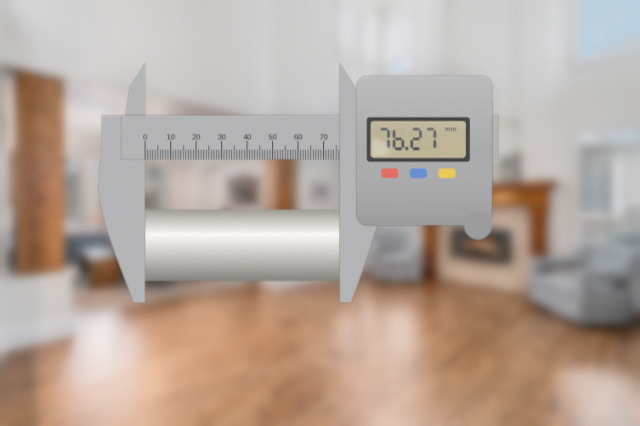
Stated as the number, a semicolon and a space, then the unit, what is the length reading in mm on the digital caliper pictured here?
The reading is 76.27; mm
